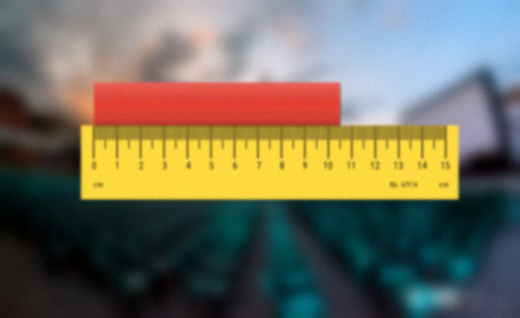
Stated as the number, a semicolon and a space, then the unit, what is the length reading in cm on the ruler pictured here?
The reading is 10.5; cm
